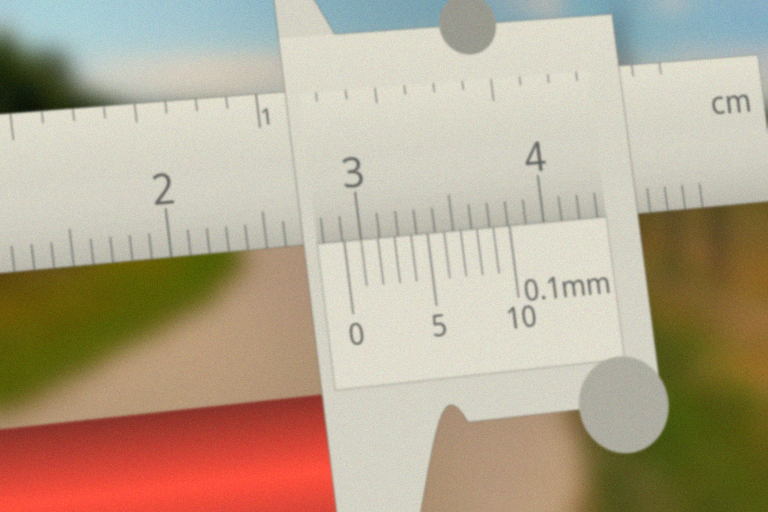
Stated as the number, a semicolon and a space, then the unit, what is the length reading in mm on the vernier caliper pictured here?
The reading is 29.1; mm
